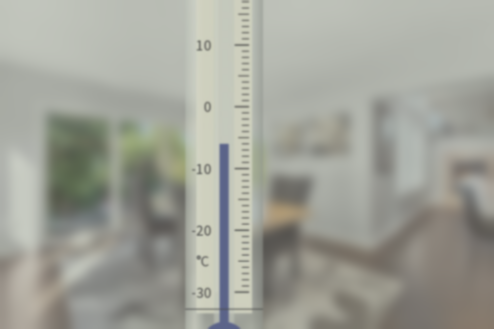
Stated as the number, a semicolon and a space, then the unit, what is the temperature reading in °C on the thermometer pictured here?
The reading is -6; °C
